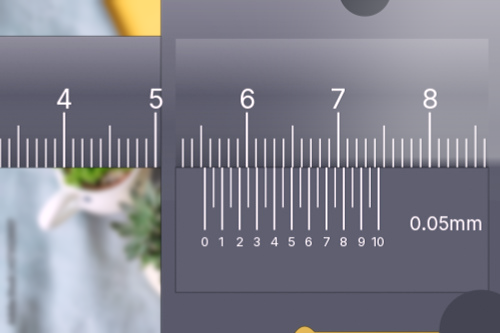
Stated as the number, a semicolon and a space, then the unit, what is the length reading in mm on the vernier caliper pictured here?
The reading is 55.4; mm
